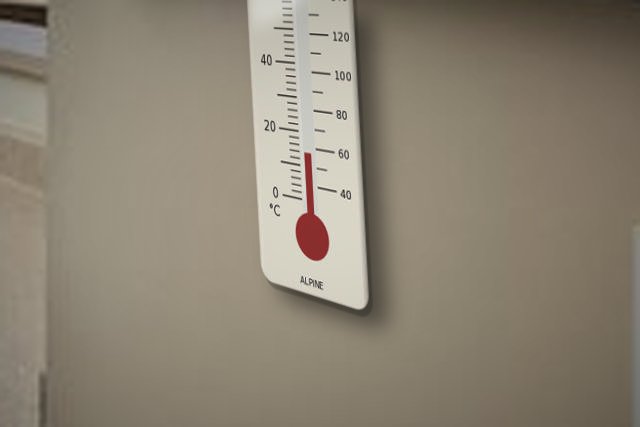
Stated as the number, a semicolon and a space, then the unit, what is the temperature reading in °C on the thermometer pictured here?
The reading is 14; °C
